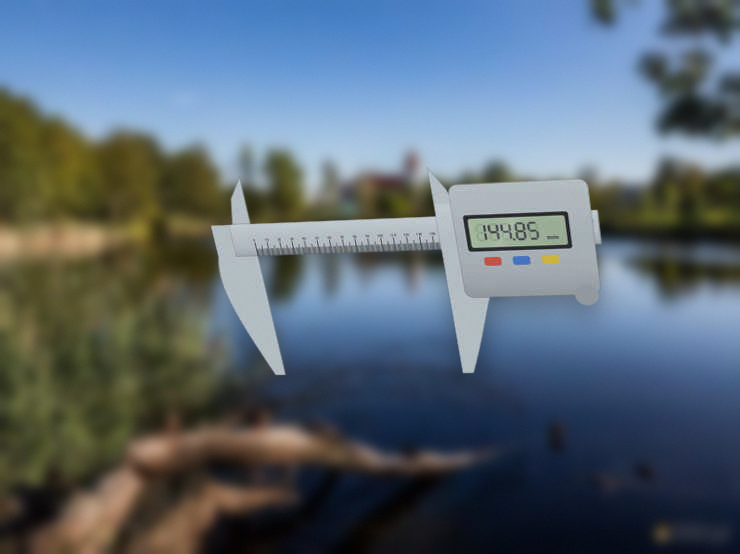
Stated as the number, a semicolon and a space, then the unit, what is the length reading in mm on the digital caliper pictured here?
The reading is 144.85; mm
